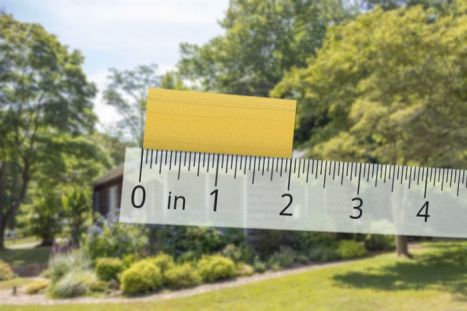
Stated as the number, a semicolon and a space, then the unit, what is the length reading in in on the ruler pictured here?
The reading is 2; in
